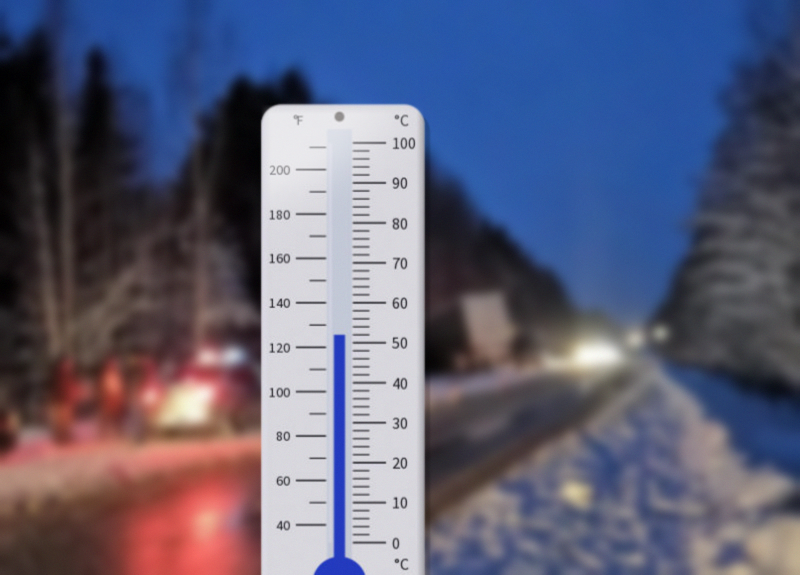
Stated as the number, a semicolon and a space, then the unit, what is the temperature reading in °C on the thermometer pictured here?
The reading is 52; °C
